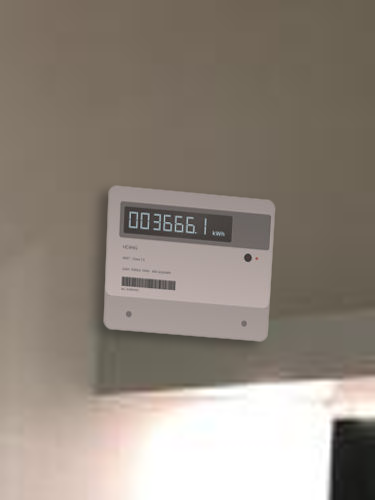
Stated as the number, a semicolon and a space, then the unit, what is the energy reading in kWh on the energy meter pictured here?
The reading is 3666.1; kWh
